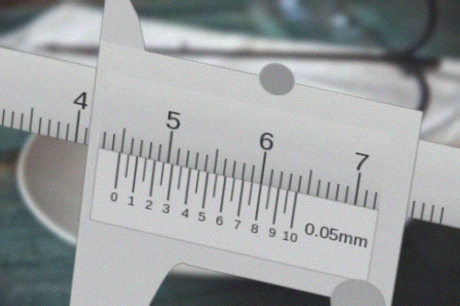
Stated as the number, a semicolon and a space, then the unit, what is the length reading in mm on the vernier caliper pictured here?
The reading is 44.8; mm
